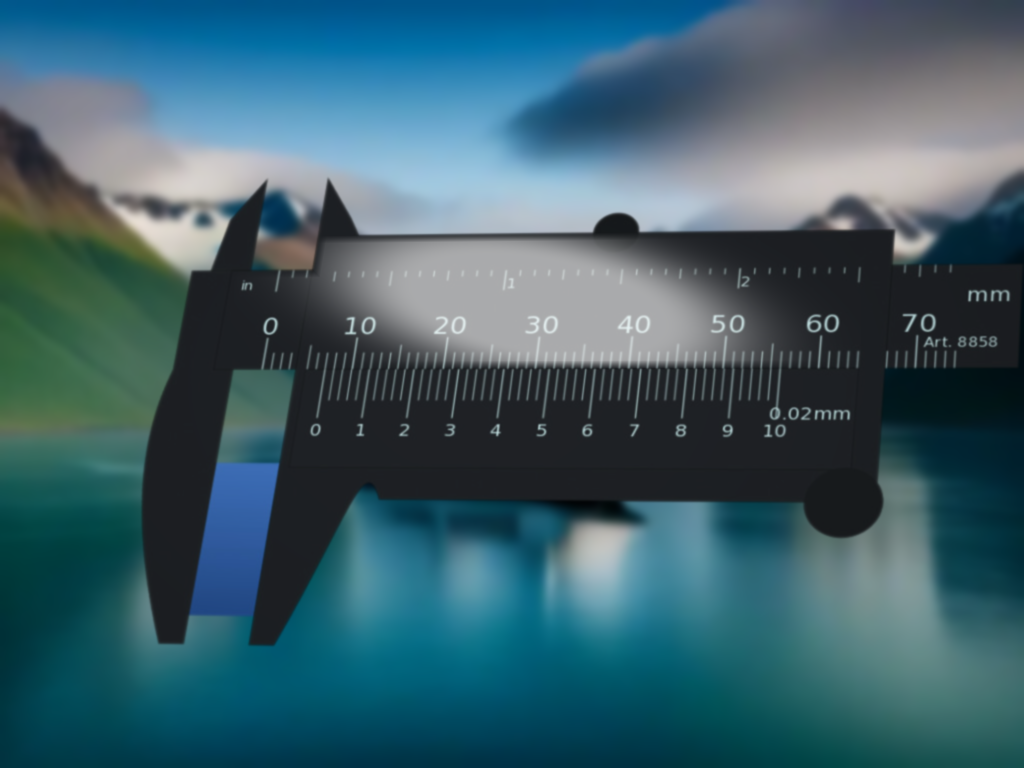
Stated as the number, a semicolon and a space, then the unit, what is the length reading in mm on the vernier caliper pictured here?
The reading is 7.0; mm
